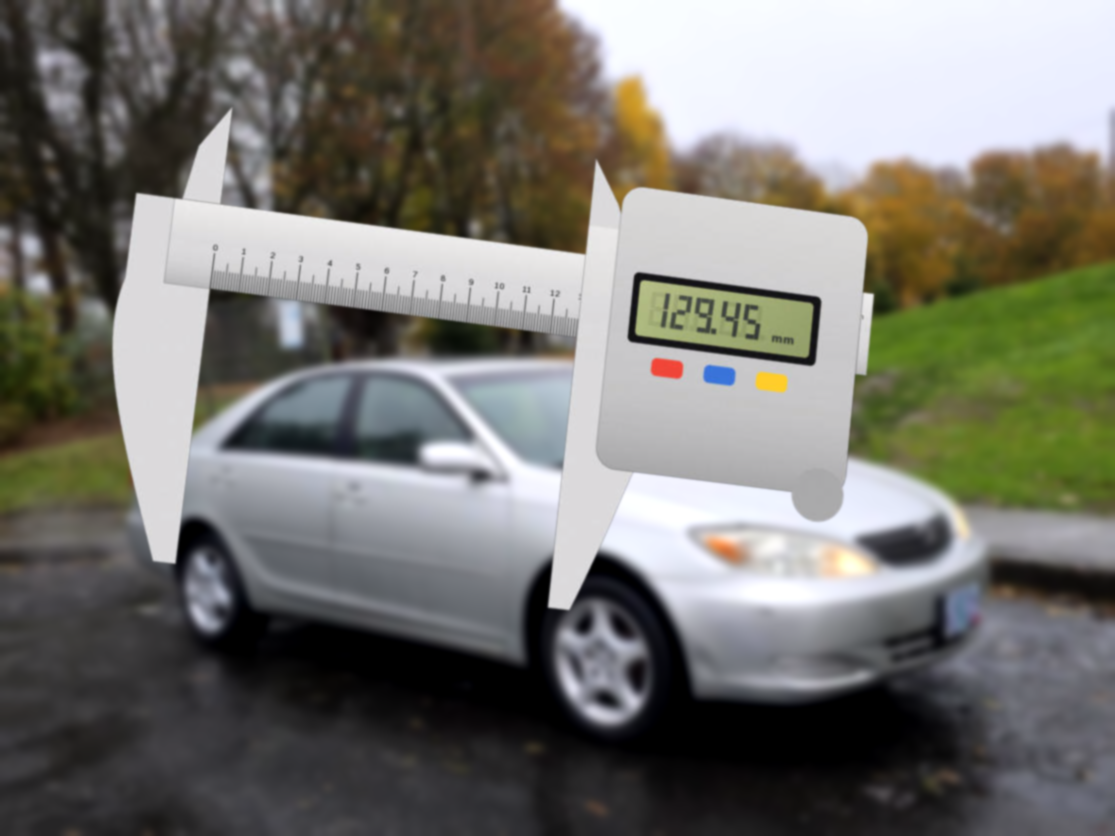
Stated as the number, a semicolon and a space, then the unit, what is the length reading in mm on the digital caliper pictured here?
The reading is 129.45; mm
